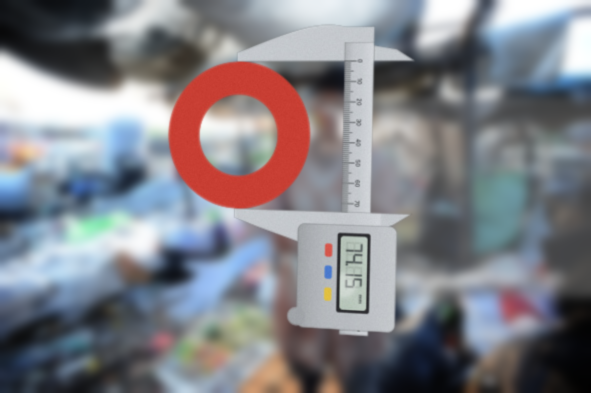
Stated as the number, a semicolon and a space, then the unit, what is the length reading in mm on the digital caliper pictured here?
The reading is 74.15; mm
